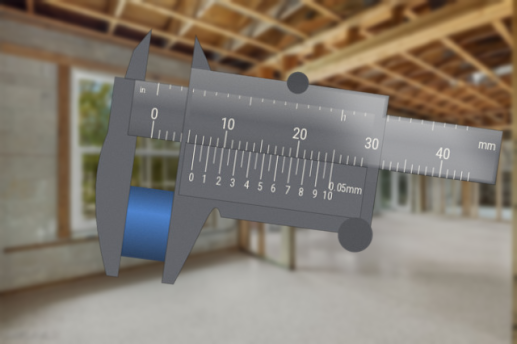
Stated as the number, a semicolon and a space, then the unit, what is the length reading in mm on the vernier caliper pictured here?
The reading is 6.0; mm
